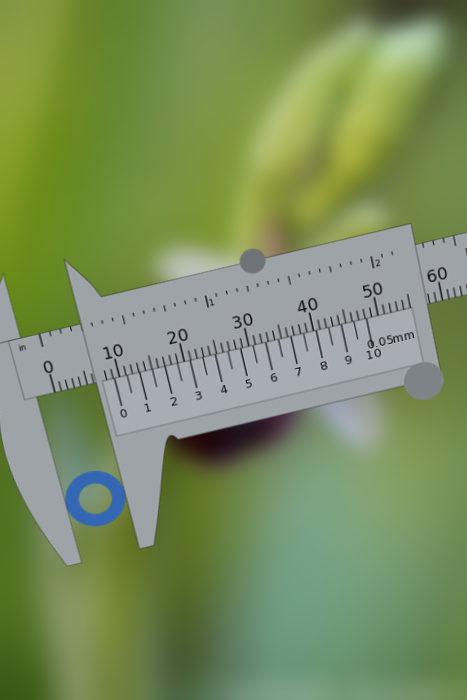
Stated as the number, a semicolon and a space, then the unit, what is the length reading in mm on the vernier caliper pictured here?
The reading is 9.2; mm
